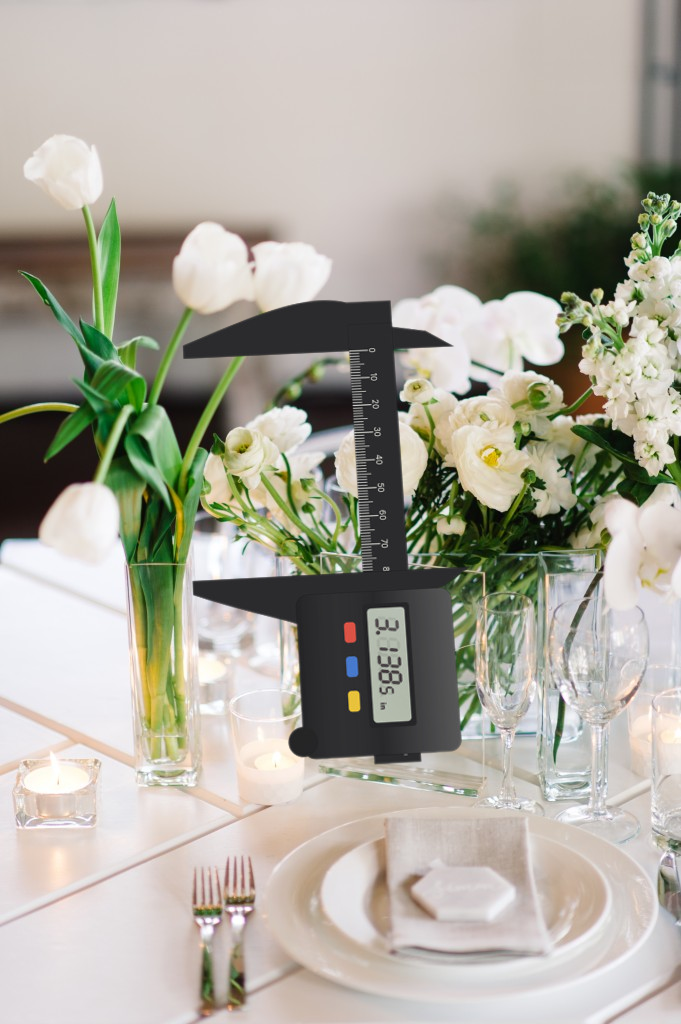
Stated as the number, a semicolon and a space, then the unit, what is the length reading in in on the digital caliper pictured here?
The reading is 3.1385; in
